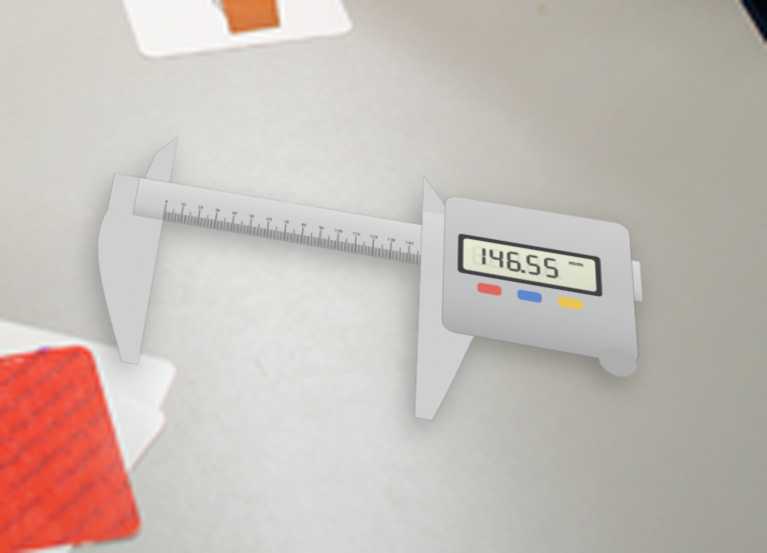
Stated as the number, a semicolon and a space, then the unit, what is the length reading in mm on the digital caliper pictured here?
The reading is 146.55; mm
